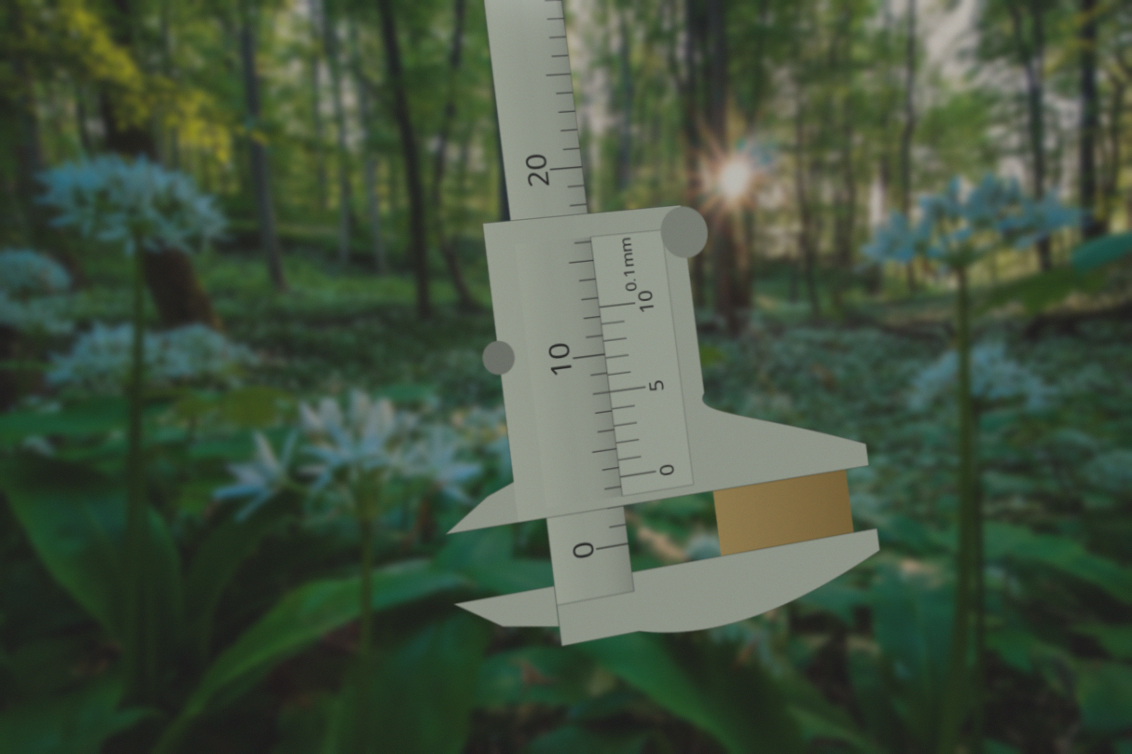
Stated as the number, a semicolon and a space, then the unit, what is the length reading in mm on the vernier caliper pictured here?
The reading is 3.5; mm
